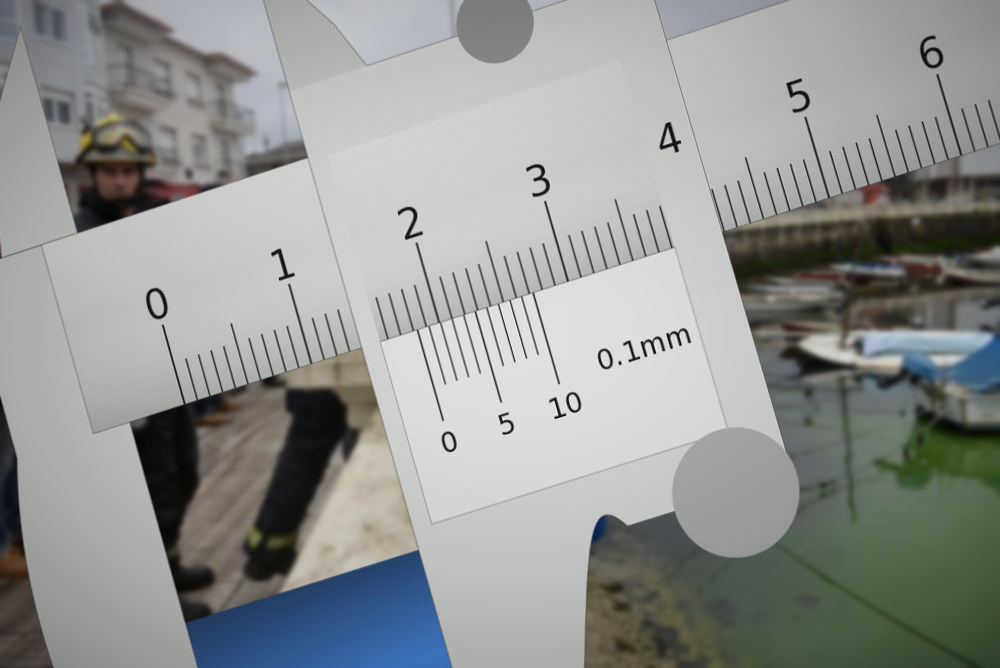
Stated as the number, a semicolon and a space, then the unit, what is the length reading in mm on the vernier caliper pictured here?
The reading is 18.3; mm
